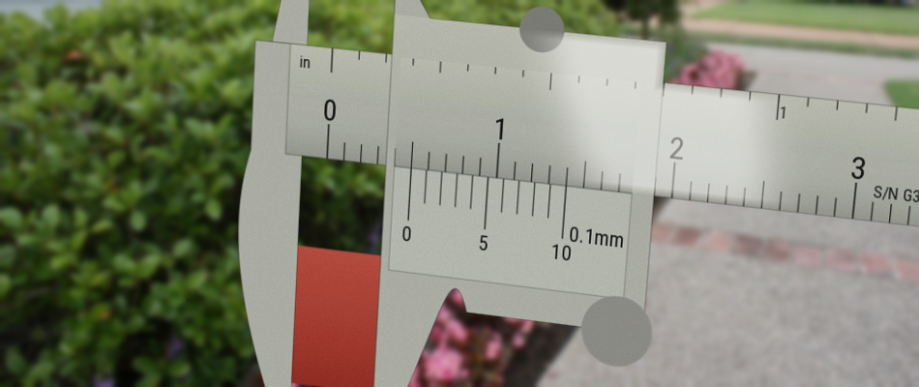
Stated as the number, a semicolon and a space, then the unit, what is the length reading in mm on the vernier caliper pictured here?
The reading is 5.0; mm
